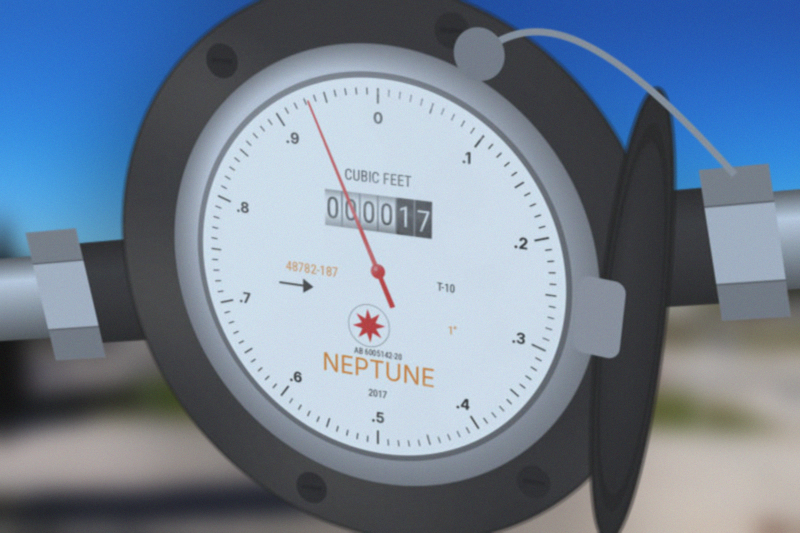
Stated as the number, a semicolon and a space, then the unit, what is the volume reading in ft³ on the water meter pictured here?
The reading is 16.93; ft³
